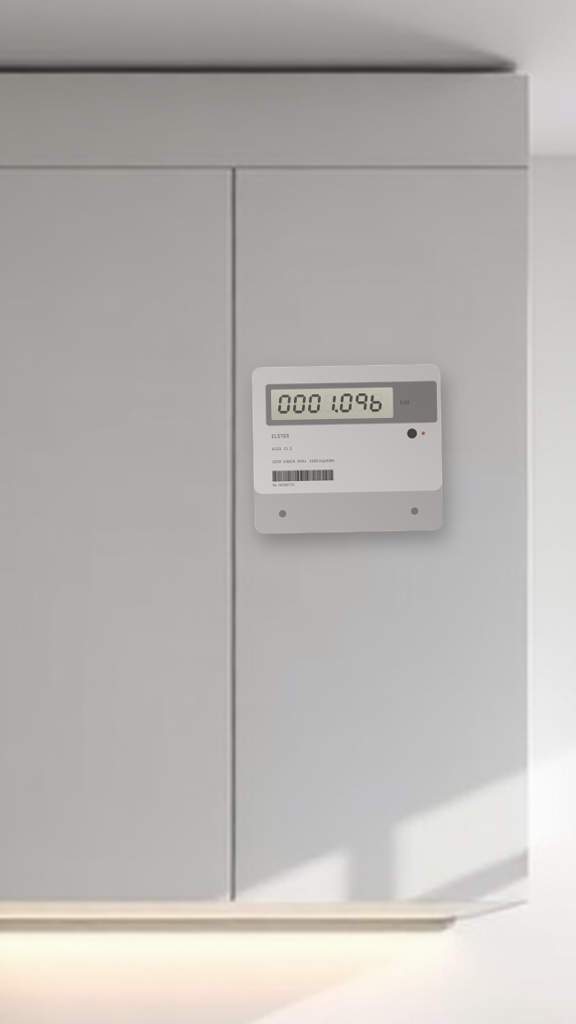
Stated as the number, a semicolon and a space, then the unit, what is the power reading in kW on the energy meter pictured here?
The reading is 1.096; kW
